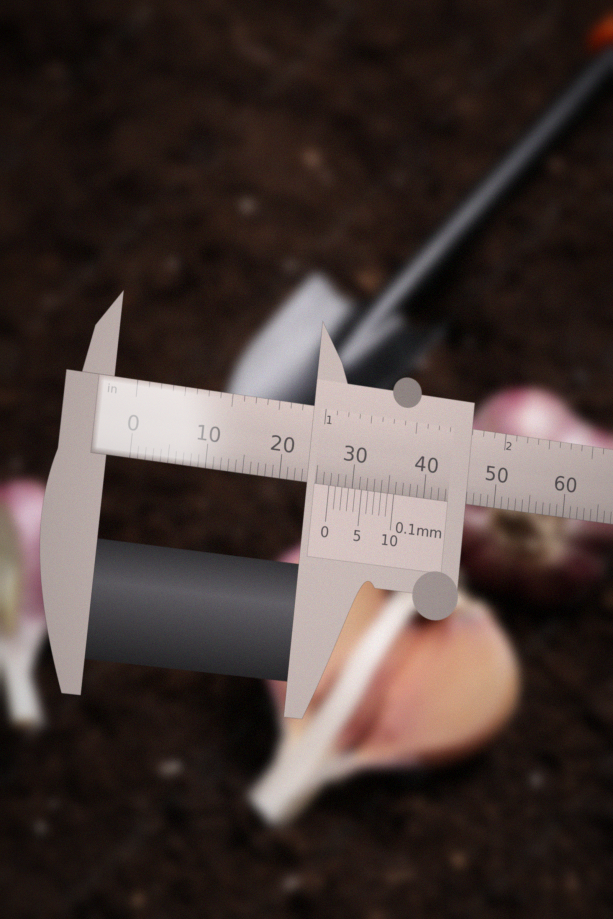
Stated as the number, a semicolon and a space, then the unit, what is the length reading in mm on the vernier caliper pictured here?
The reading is 26.8; mm
